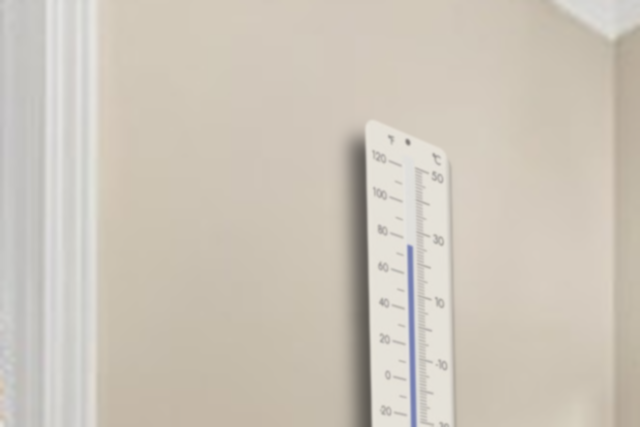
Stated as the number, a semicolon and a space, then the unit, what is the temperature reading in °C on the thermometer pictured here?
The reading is 25; °C
